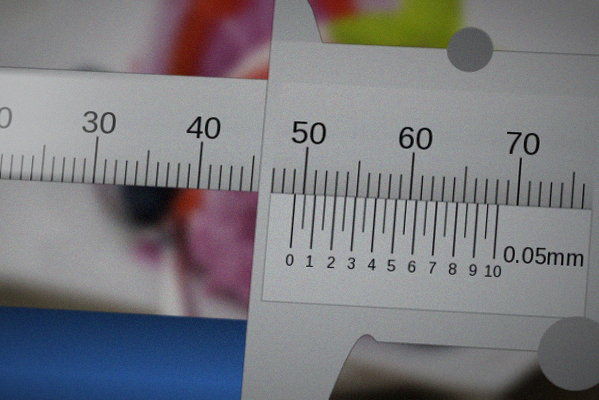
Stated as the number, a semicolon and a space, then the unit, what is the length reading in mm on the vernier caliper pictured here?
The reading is 49.2; mm
